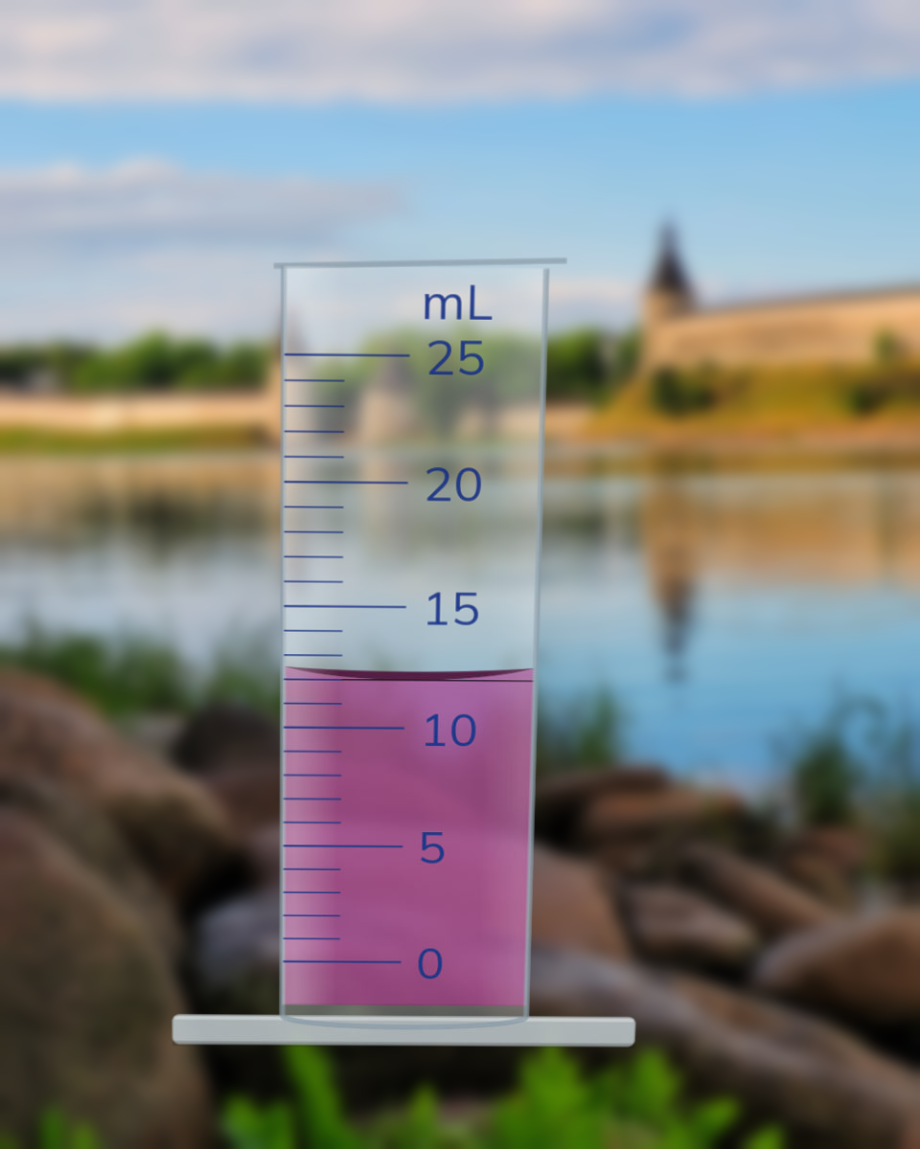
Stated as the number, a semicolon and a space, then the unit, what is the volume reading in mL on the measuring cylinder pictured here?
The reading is 12; mL
